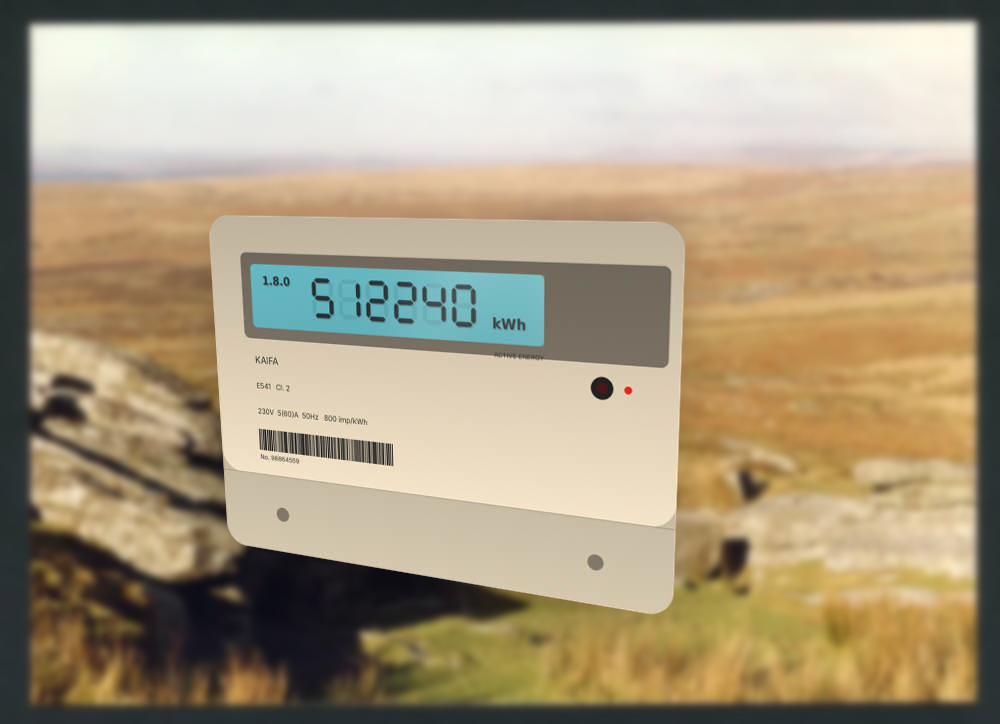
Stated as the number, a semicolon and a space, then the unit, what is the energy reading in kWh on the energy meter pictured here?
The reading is 512240; kWh
